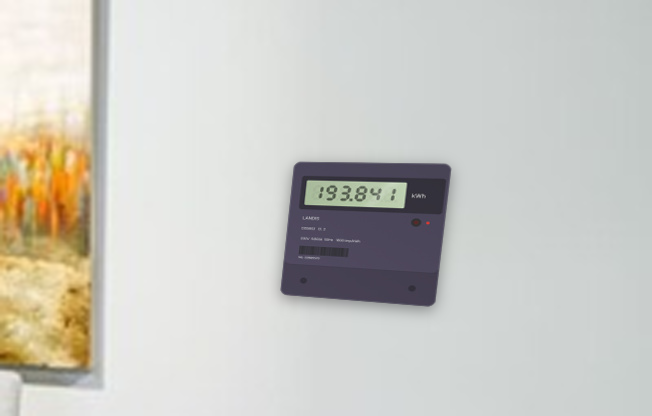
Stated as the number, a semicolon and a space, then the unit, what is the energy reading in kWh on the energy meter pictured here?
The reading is 193.841; kWh
